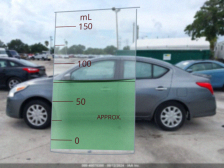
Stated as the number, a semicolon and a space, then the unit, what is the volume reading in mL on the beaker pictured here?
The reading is 75; mL
